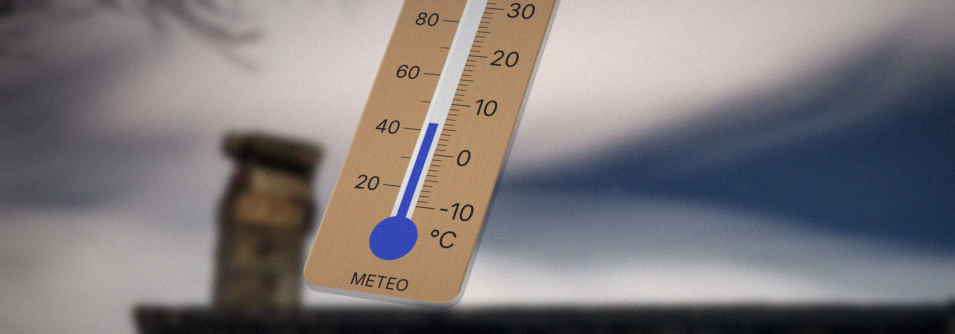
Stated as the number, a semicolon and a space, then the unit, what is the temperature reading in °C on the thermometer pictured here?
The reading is 6; °C
